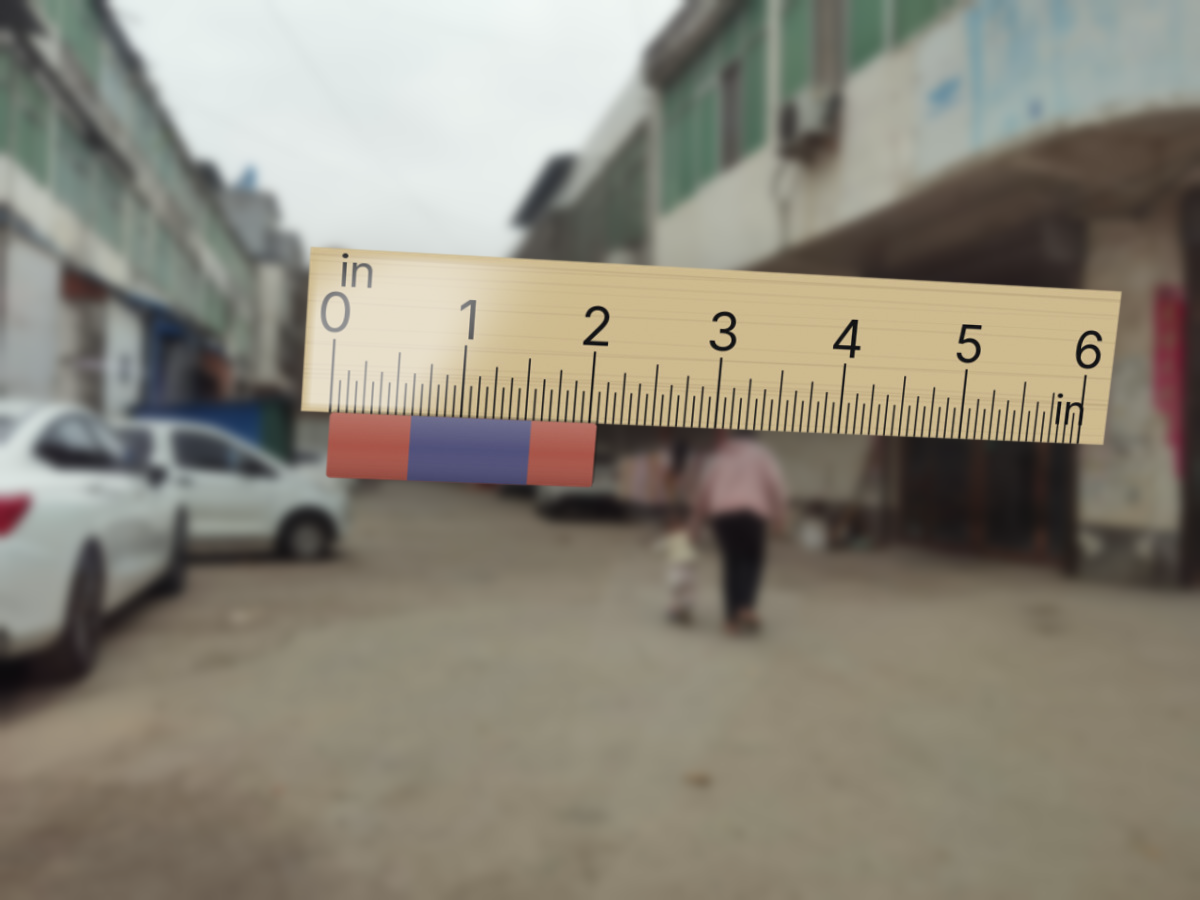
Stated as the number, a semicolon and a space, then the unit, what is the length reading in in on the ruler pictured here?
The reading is 2.0625; in
